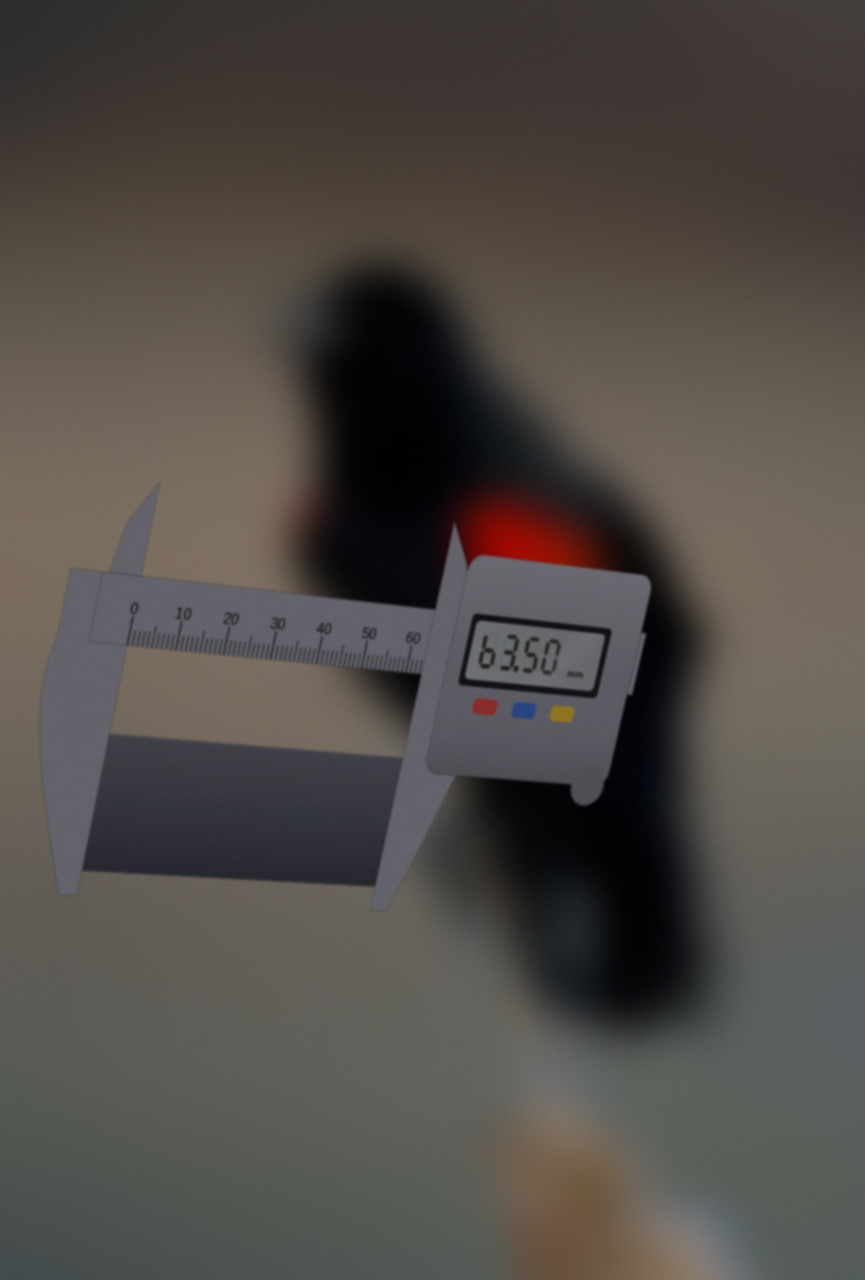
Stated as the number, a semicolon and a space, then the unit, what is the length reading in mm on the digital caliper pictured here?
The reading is 63.50; mm
